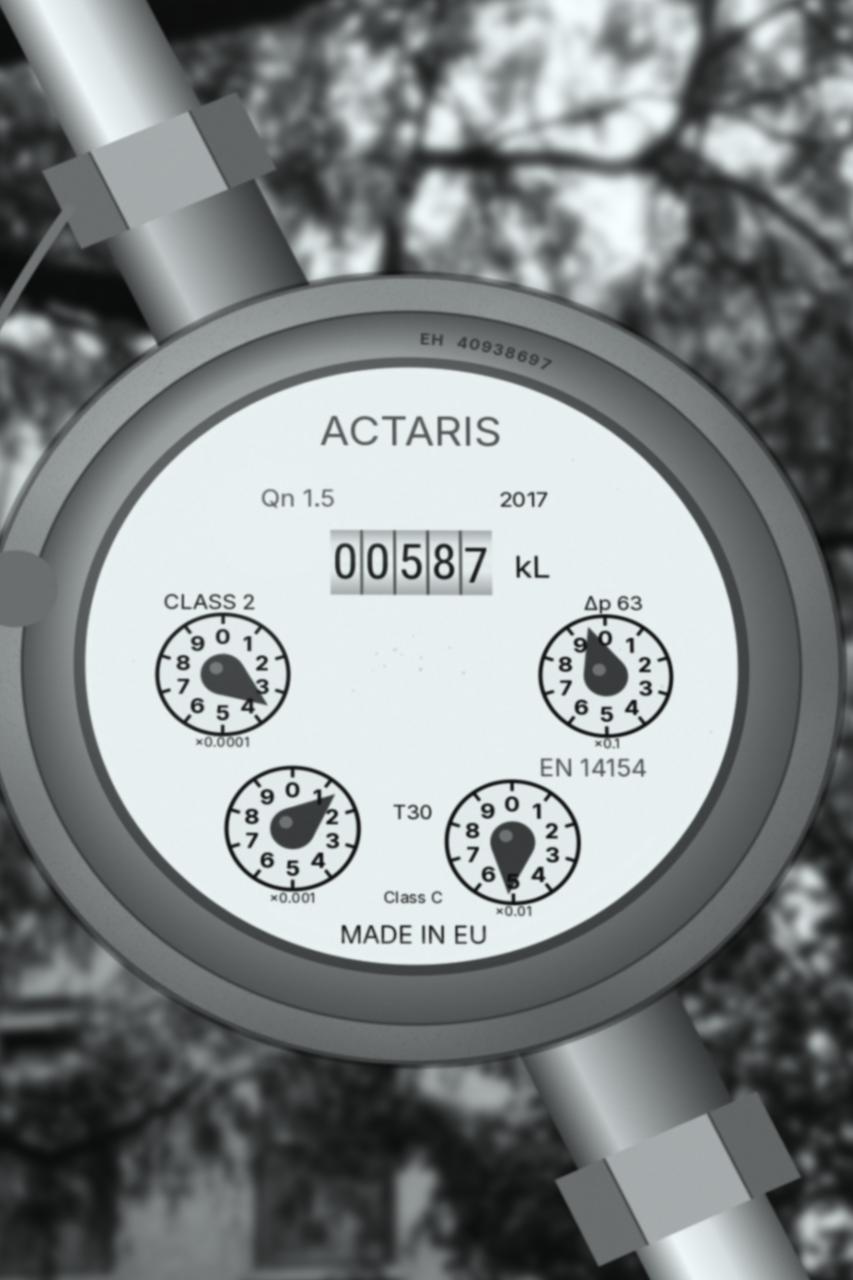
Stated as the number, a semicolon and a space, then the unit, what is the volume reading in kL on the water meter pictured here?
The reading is 586.9513; kL
